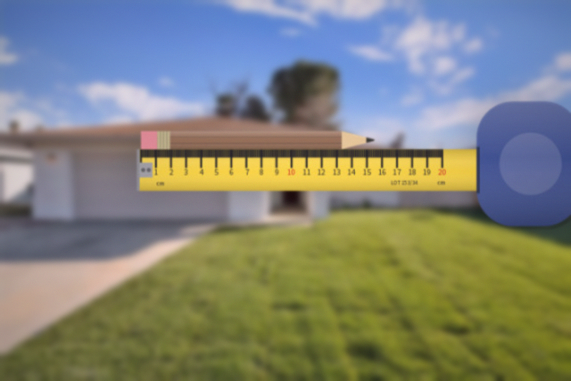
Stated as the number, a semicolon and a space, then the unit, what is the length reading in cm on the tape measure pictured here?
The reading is 15.5; cm
